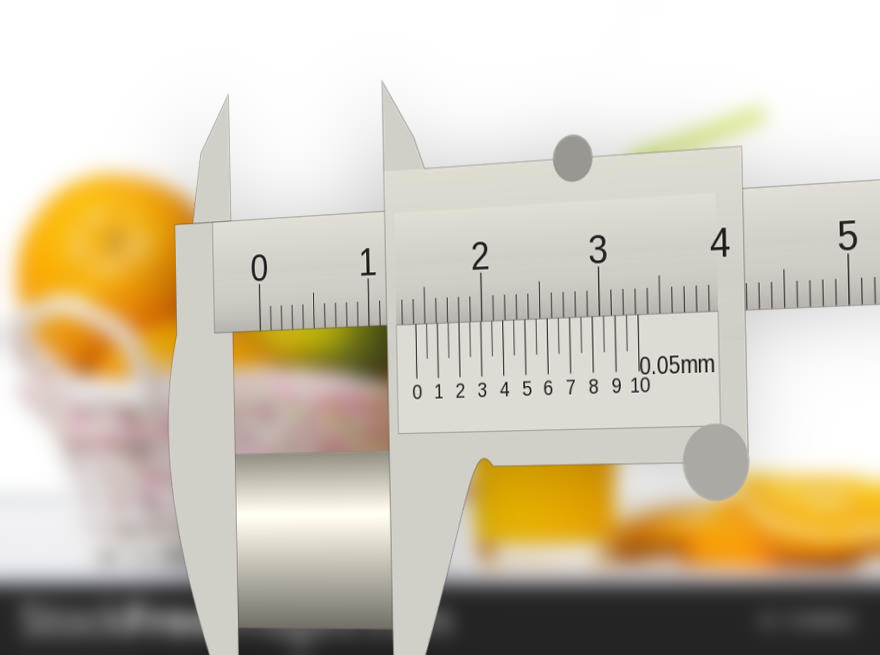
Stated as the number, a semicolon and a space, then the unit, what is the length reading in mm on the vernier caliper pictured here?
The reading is 14.2; mm
